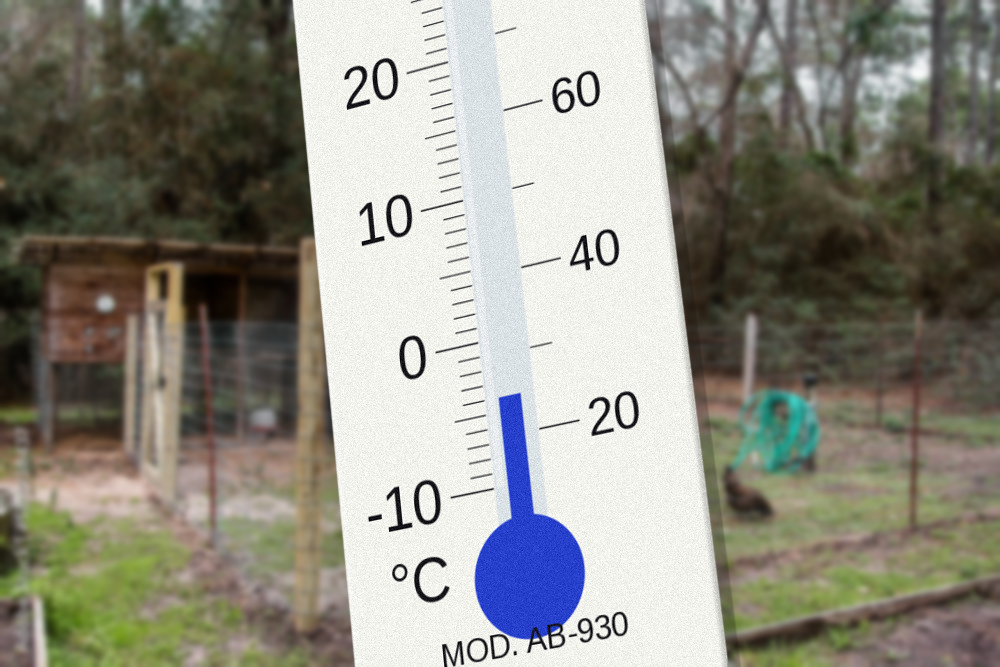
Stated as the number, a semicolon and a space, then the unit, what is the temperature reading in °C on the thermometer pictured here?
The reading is -4; °C
